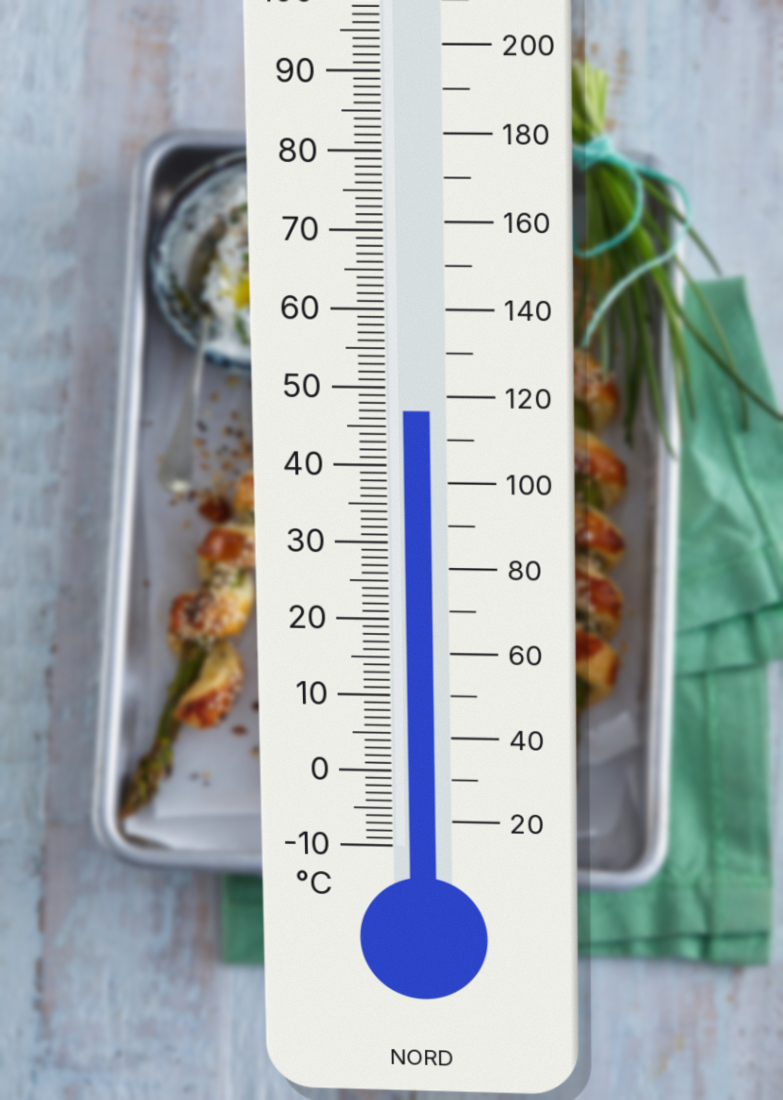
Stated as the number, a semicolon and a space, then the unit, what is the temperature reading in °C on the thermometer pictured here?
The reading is 47; °C
